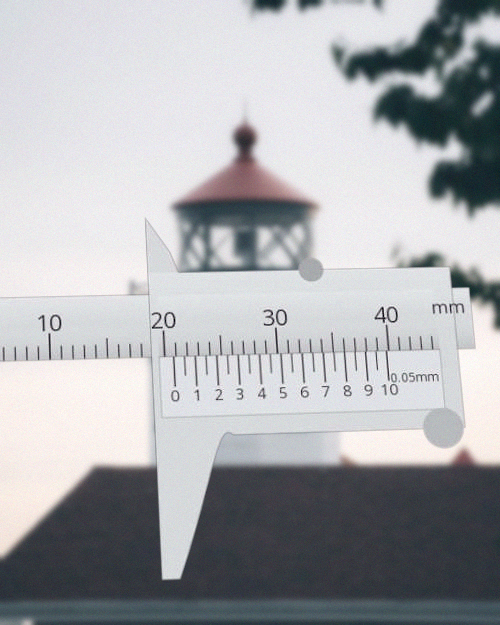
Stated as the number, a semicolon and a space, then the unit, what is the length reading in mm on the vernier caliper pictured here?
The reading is 20.8; mm
